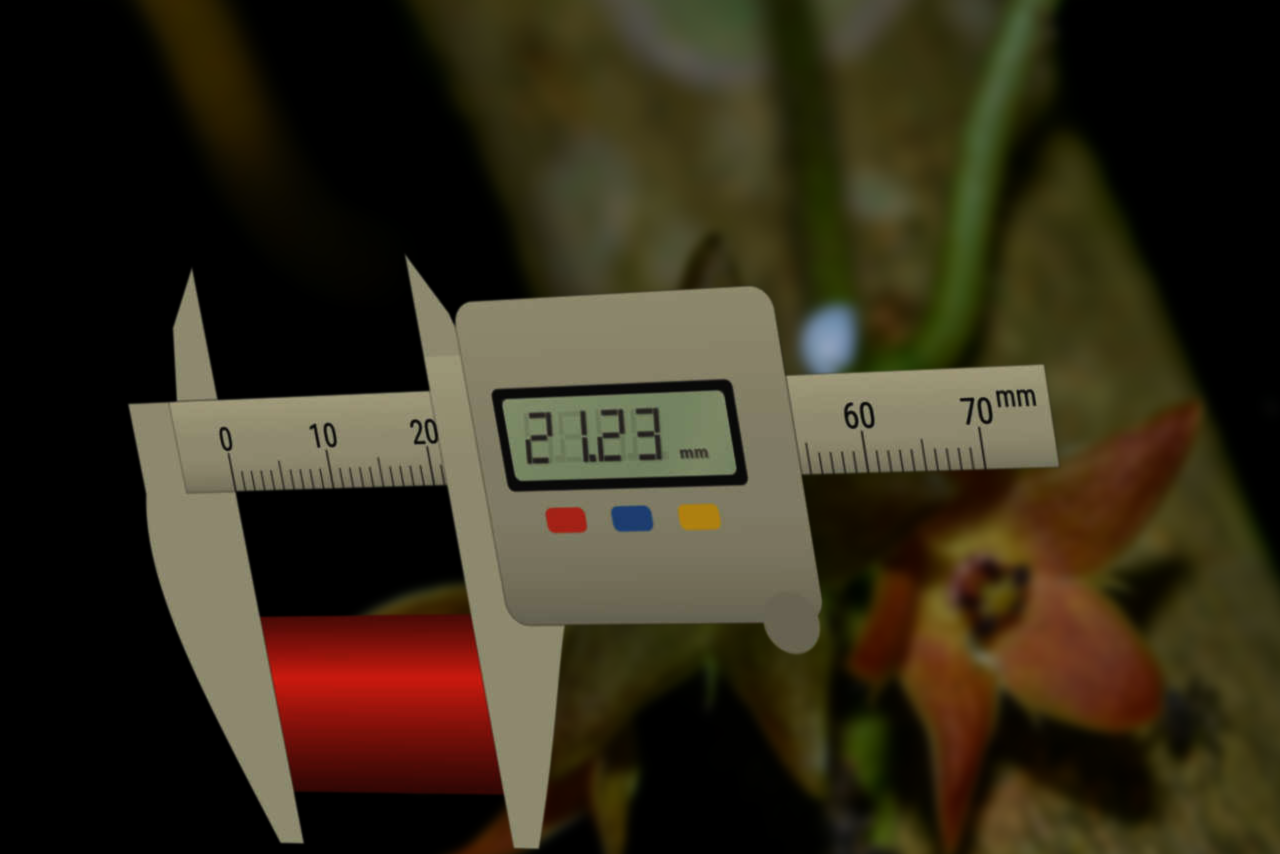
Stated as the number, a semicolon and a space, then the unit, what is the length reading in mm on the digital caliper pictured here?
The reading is 21.23; mm
